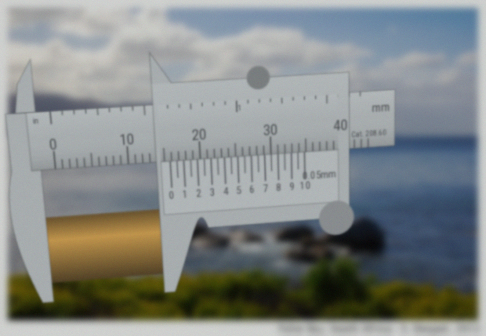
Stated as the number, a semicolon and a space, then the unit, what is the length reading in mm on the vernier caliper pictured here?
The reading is 15.8; mm
